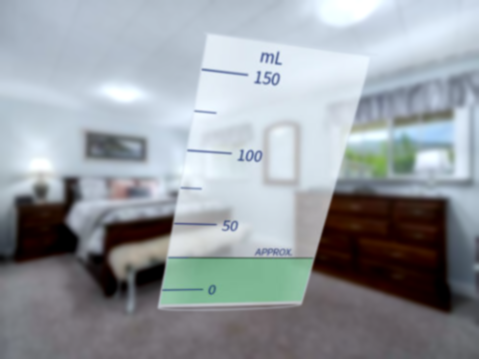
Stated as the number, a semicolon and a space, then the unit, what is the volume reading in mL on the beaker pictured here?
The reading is 25; mL
